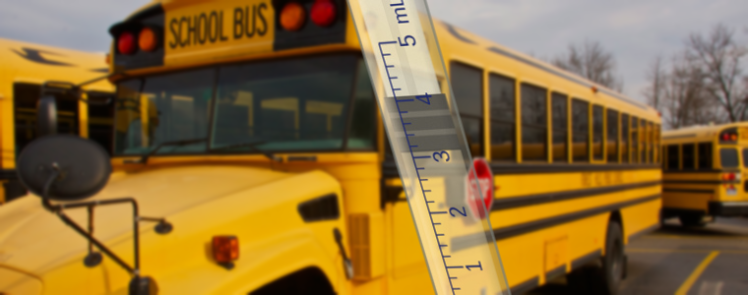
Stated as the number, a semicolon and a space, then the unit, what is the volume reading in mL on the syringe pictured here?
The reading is 3.1; mL
